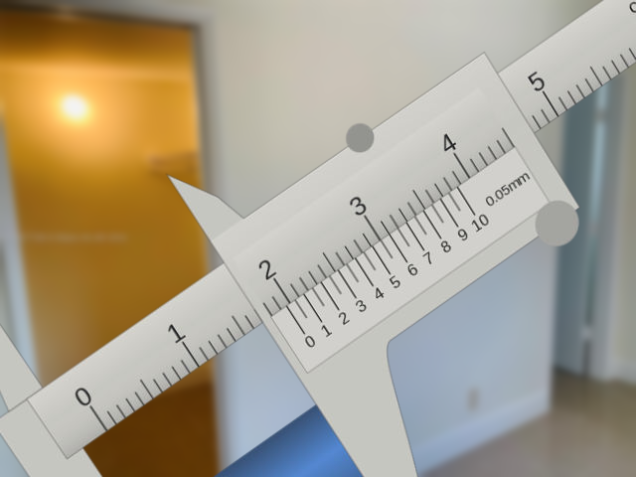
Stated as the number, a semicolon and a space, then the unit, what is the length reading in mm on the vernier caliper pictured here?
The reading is 19.6; mm
